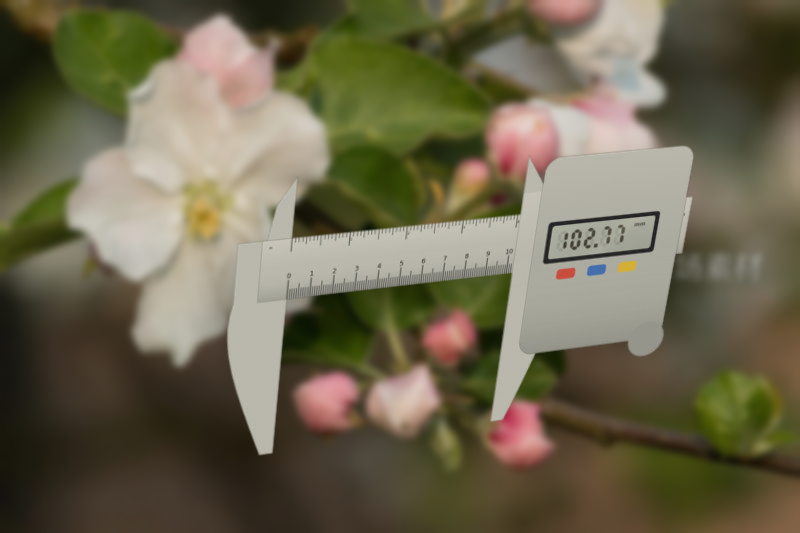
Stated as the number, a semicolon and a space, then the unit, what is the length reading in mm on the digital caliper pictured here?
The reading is 102.77; mm
